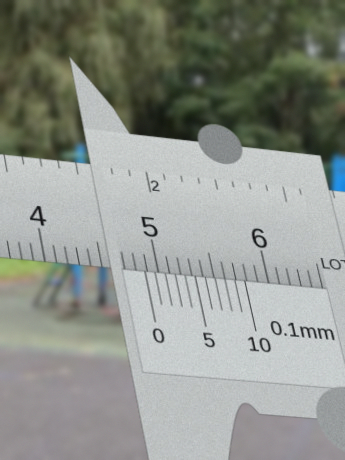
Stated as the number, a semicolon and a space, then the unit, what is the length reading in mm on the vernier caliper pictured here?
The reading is 48.8; mm
